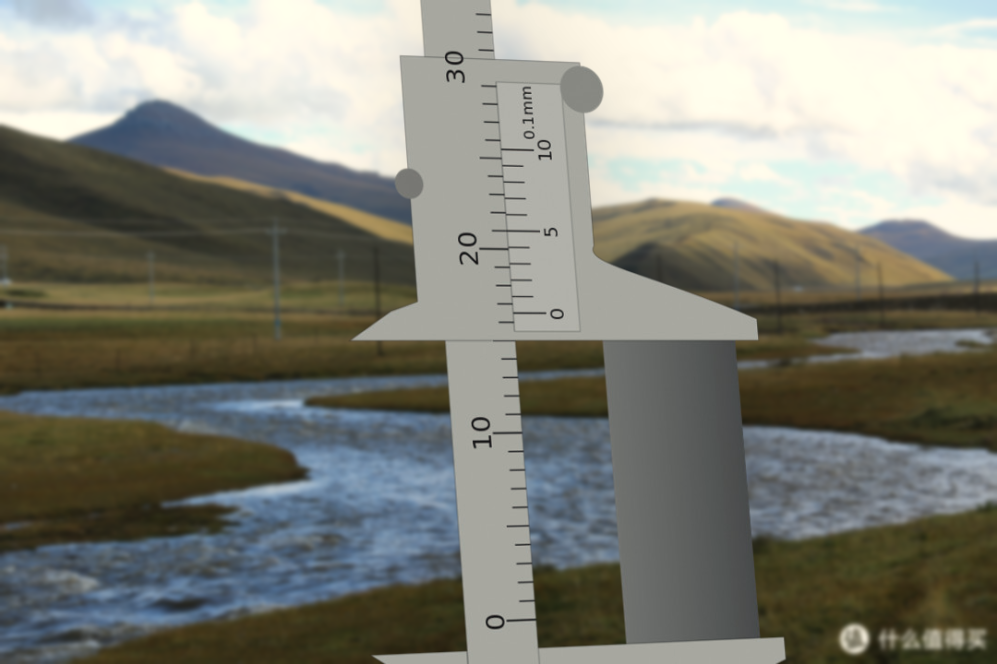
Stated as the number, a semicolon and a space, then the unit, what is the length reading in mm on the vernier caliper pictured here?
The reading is 16.5; mm
